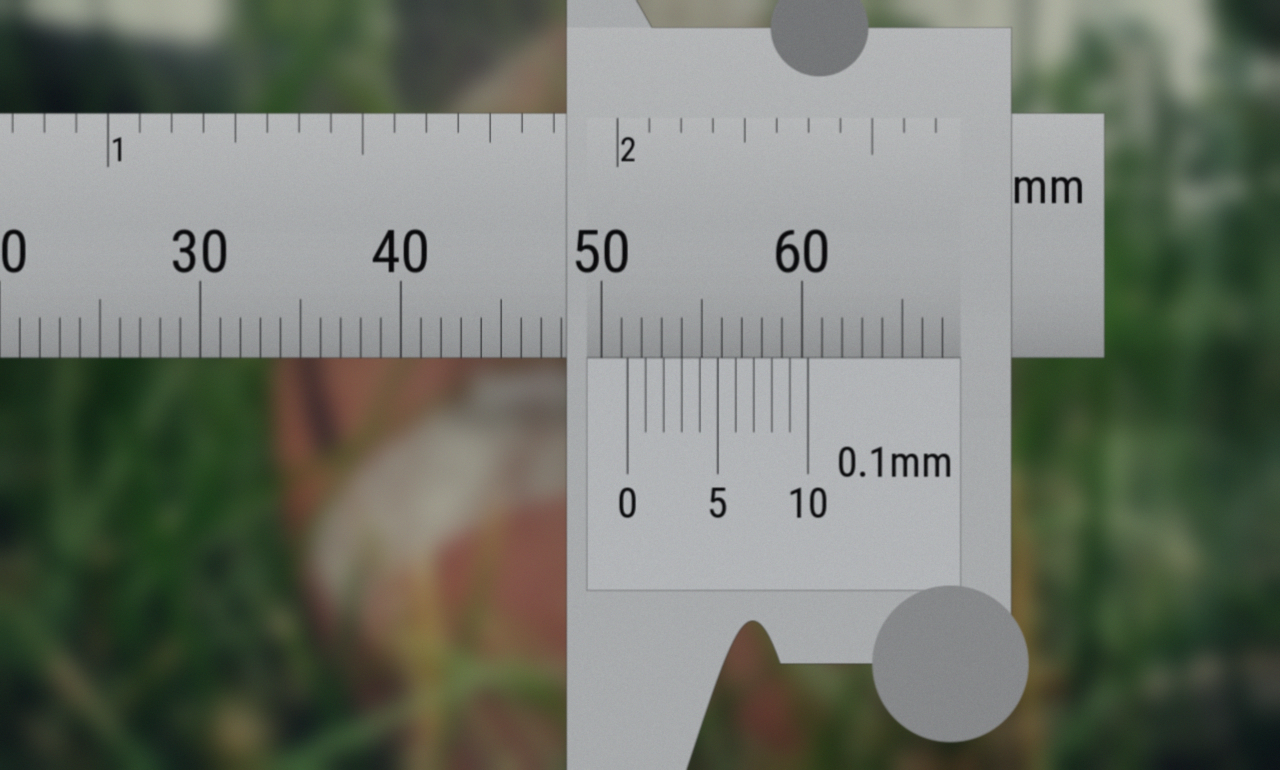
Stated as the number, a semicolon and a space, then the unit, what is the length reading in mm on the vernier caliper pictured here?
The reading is 51.3; mm
